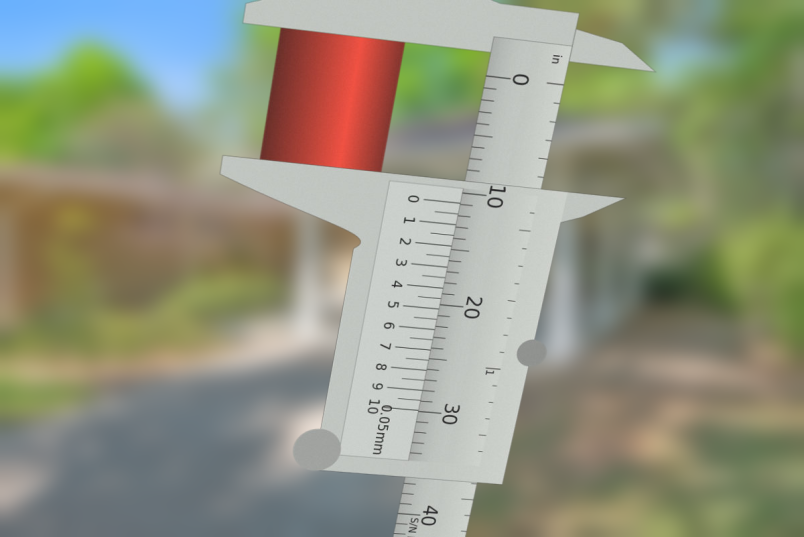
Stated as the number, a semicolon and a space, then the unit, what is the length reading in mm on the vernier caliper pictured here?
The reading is 10.9; mm
